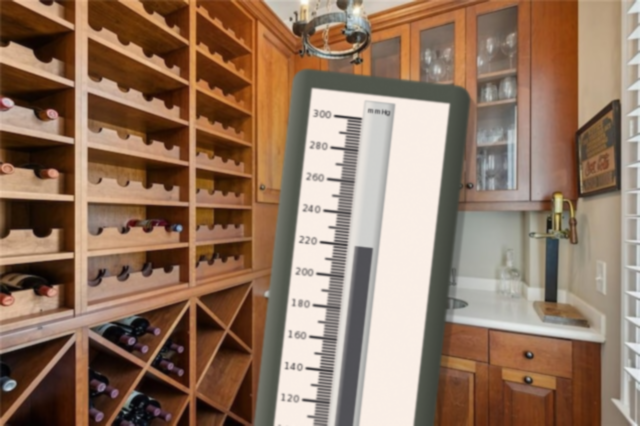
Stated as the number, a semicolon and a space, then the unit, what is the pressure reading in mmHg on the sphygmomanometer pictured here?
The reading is 220; mmHg
